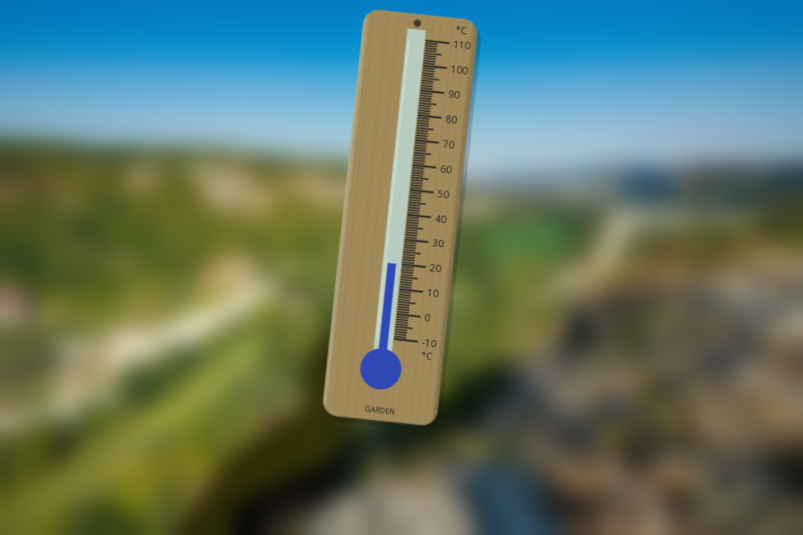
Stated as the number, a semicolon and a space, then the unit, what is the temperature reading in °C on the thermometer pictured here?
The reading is 20; °C
